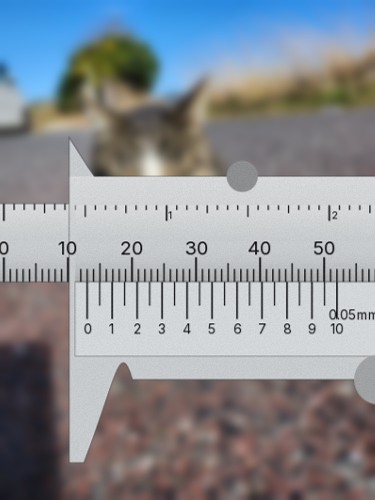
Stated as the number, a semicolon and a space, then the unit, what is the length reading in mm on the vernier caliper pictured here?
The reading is 13.0; mm
